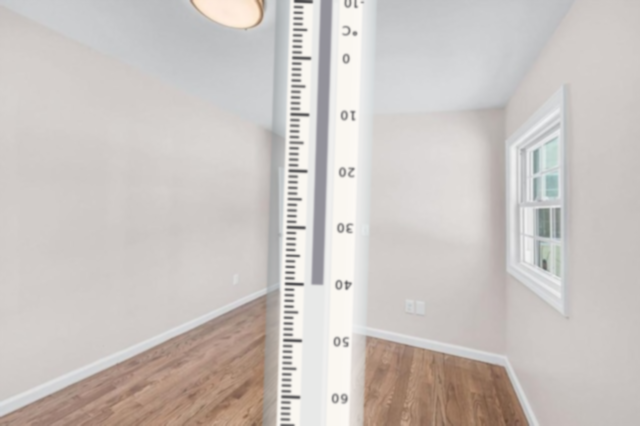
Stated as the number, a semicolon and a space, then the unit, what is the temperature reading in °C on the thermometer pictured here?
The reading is 40; °C
